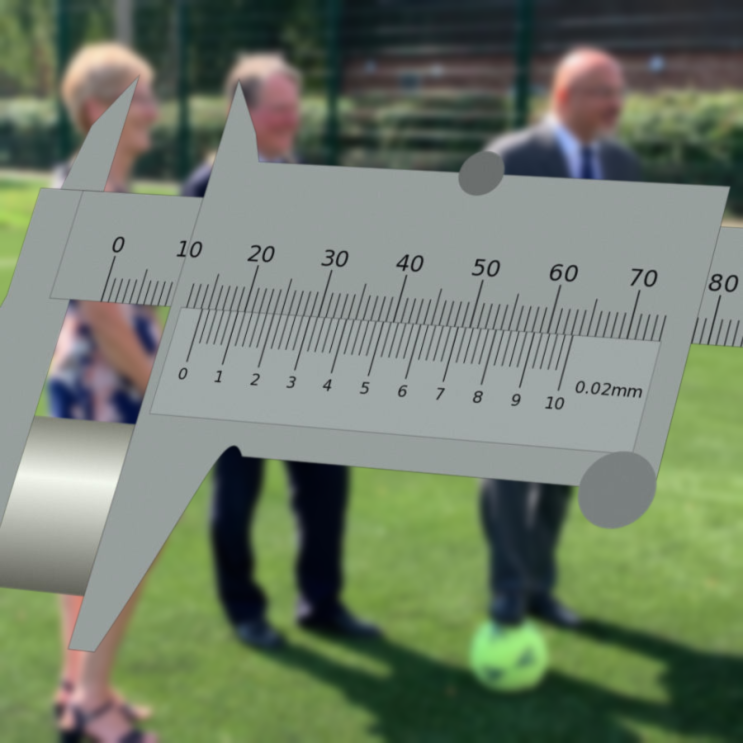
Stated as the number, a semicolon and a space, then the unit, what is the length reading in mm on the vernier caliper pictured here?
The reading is 14.2; mm
